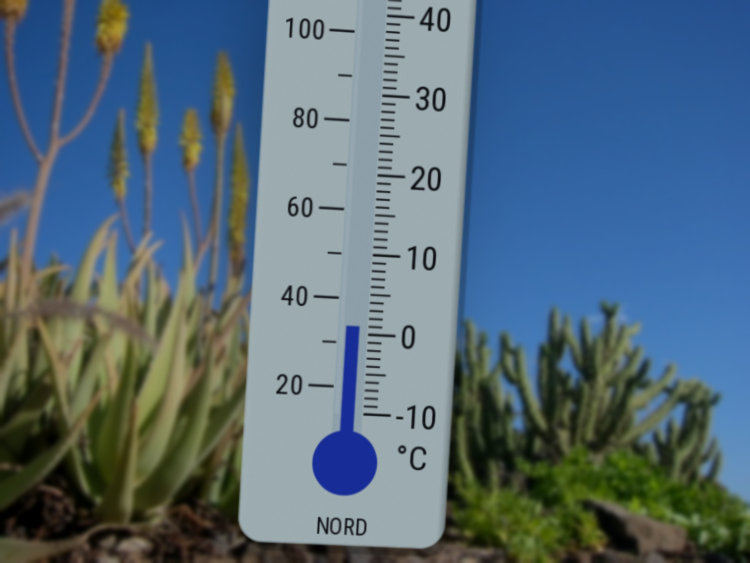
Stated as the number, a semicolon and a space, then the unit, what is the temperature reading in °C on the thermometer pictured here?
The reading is 1; °C
